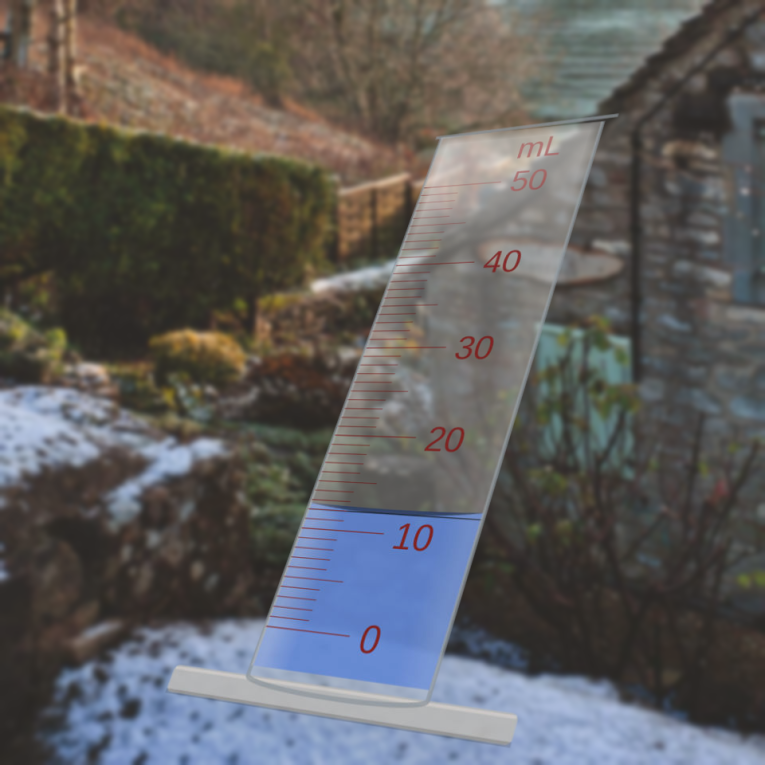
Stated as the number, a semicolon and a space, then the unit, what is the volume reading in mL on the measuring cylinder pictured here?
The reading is 12; mL
